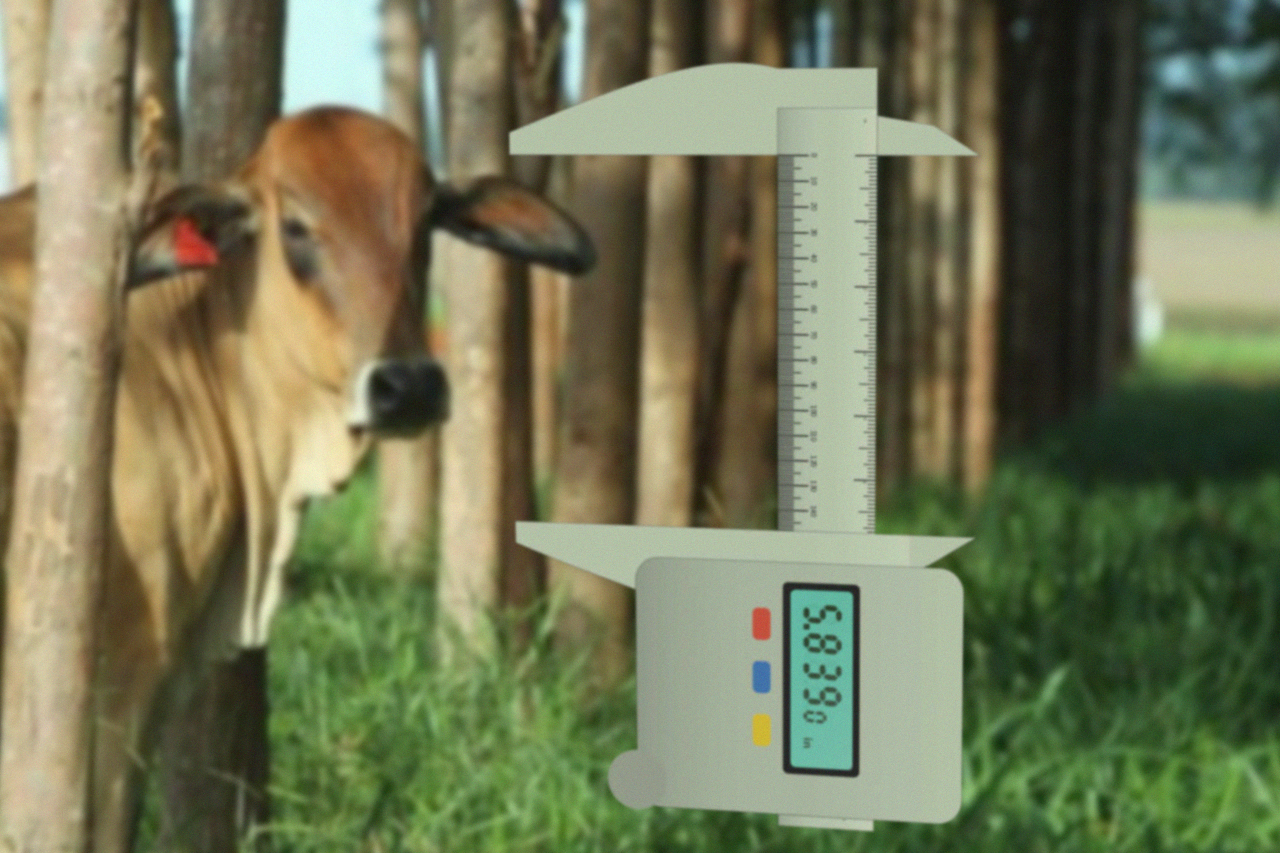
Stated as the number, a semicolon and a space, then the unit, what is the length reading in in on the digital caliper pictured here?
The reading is 5.8390; in
